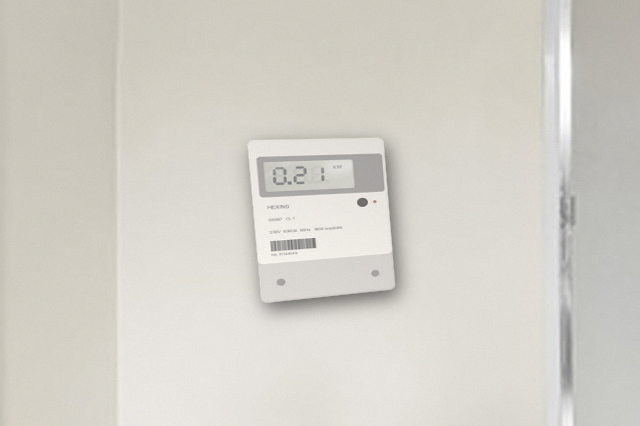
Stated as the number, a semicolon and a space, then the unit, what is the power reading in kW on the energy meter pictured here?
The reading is 0.21; kW
